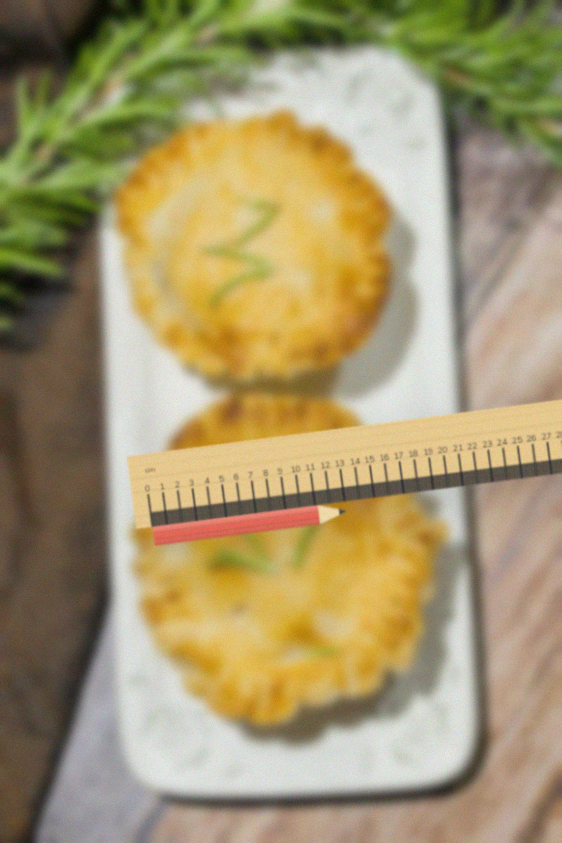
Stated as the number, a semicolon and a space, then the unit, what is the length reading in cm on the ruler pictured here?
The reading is 13; cm
